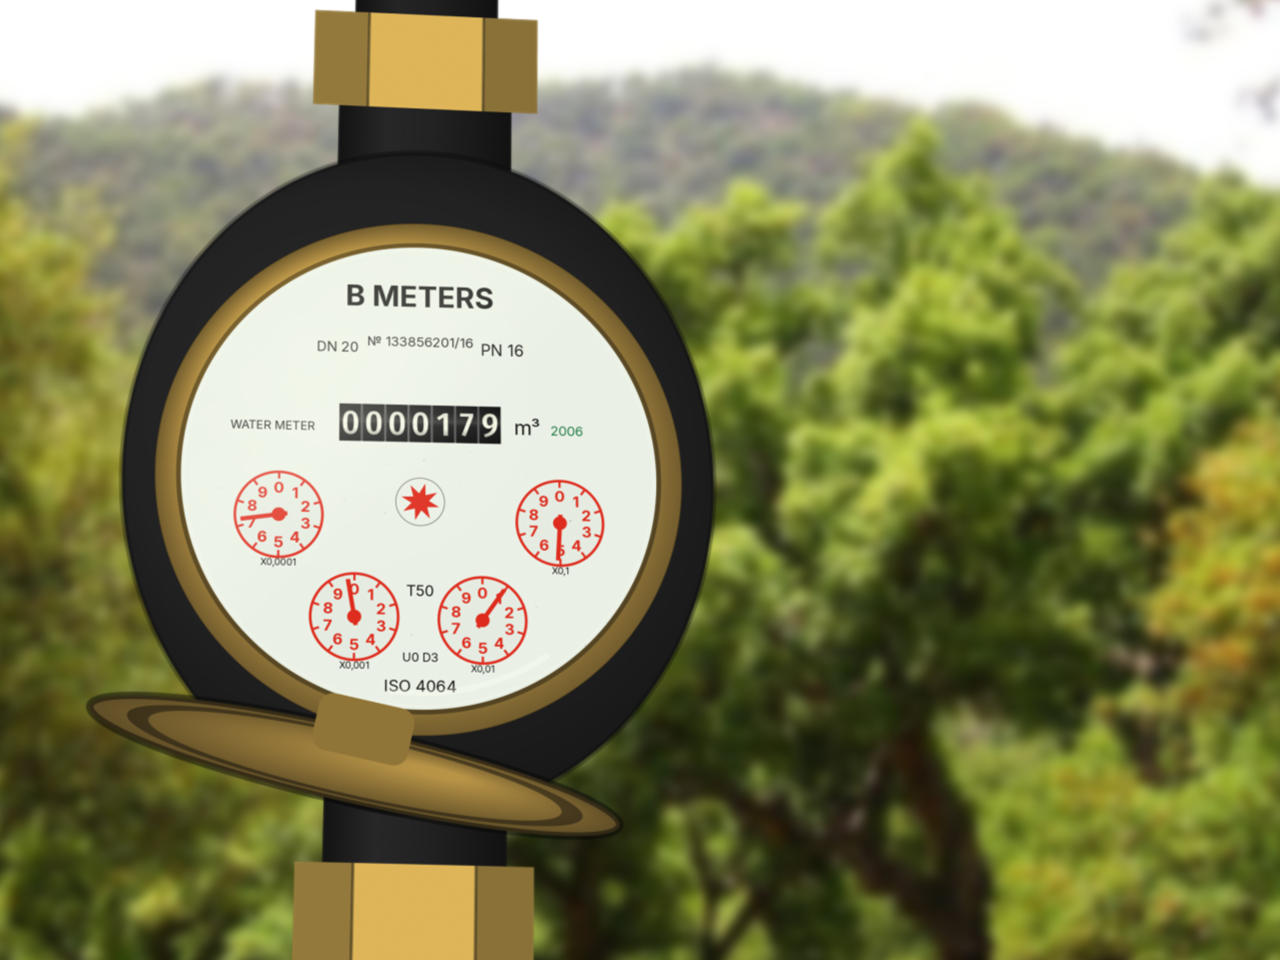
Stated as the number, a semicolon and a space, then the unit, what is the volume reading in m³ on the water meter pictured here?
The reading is 179.5097; m³
